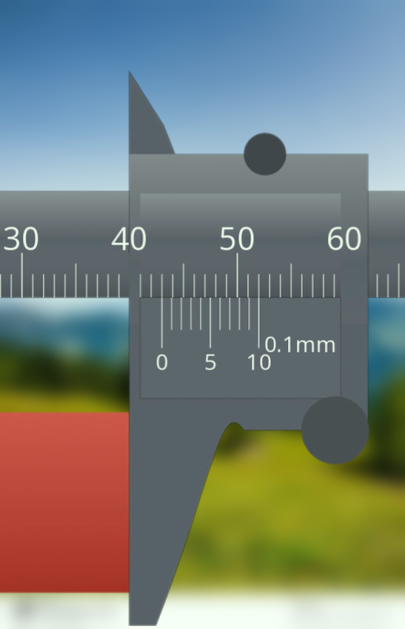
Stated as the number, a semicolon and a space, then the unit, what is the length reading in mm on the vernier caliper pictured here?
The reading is 43.0; mm
